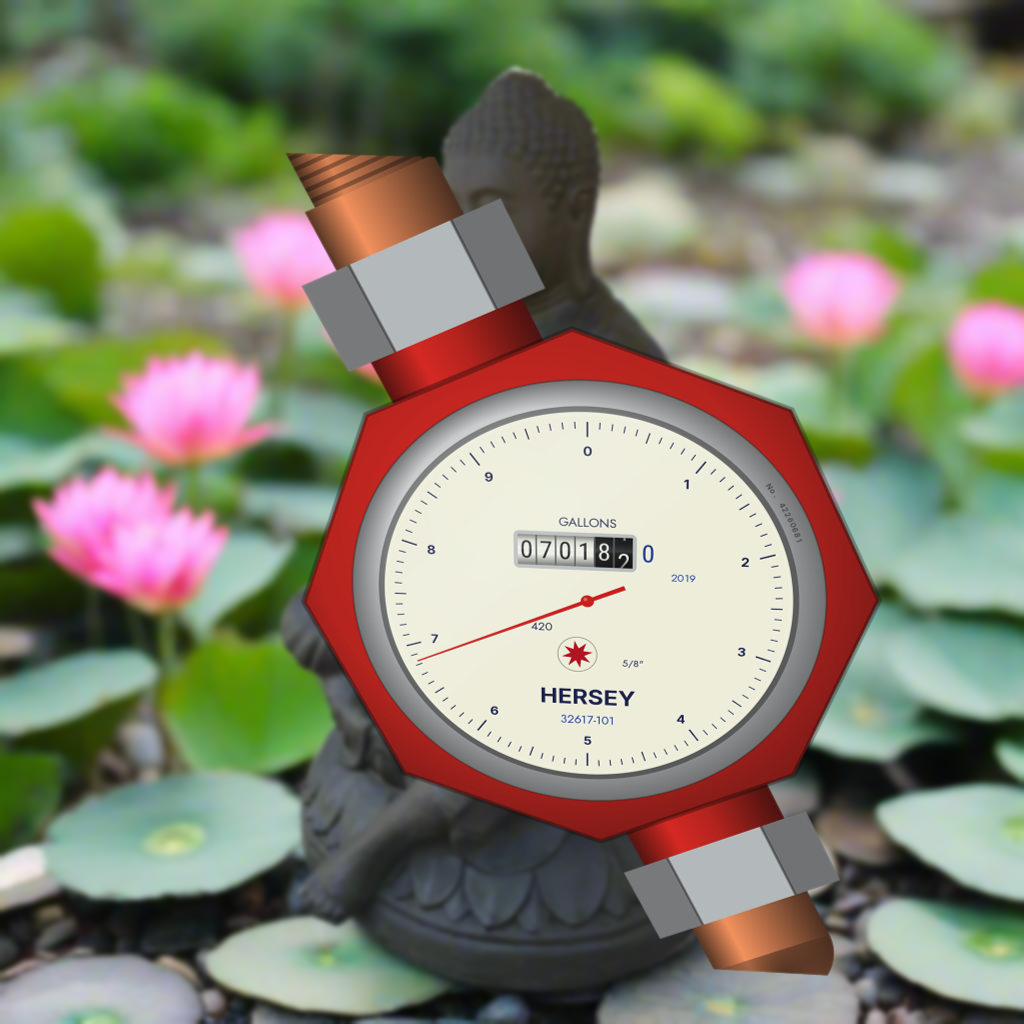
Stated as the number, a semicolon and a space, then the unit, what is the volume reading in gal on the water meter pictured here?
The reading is 701816.8; gal
